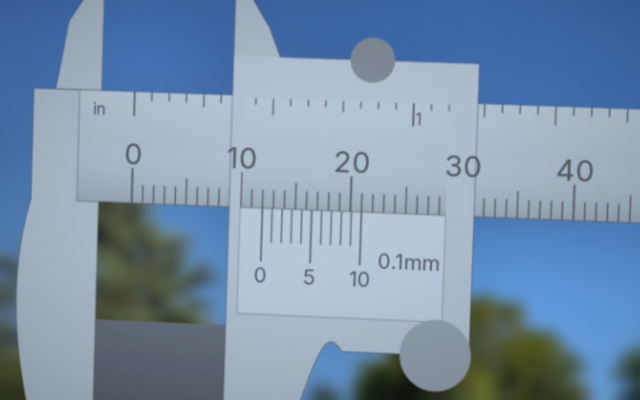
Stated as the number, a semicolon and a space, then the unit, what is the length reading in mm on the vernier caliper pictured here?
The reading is 12.0; mm
